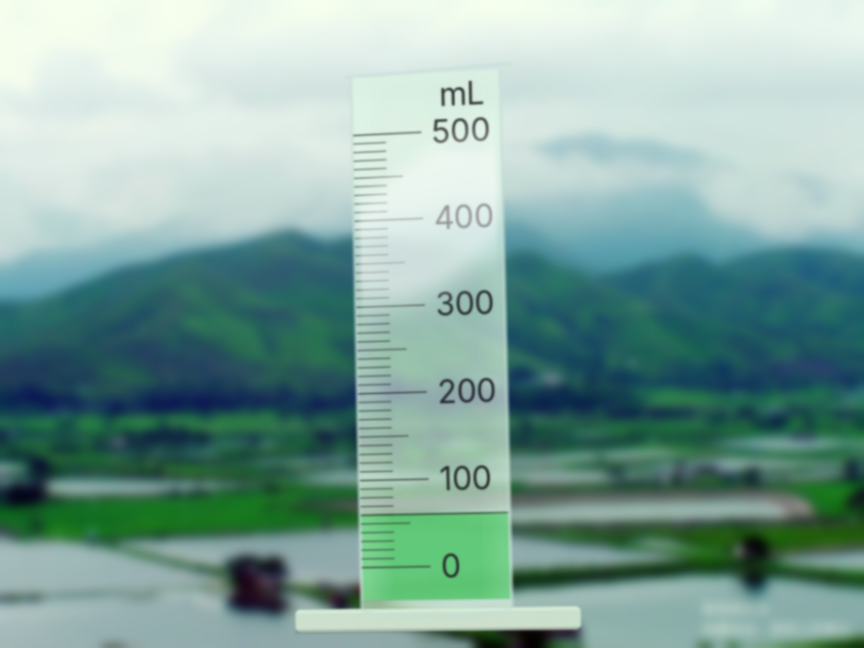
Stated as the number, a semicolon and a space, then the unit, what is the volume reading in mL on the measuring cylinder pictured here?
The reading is 60; mL
